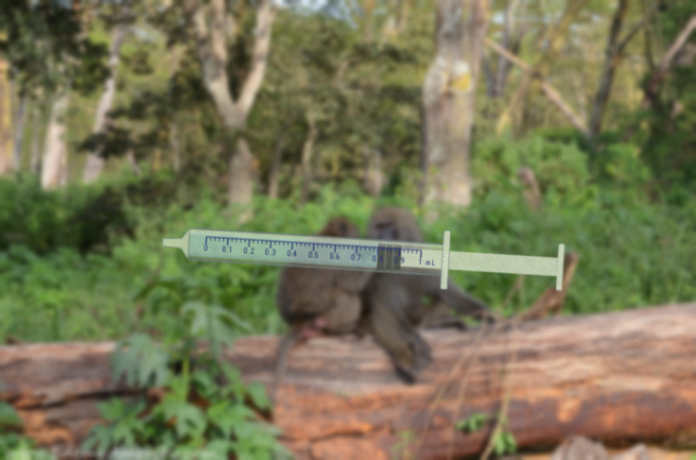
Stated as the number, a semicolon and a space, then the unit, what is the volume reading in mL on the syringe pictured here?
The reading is 0.8; mL
